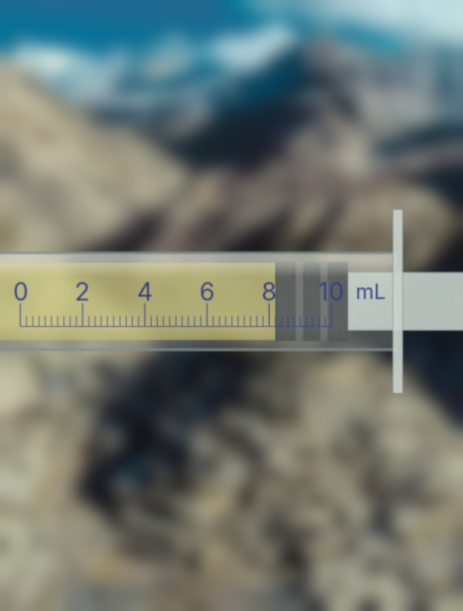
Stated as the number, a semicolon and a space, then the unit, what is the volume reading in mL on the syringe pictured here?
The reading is 8.2; mL
